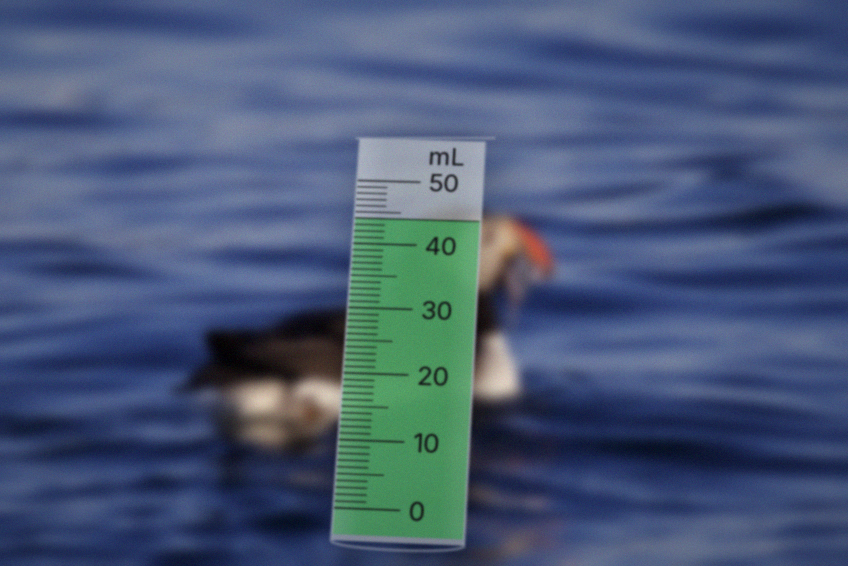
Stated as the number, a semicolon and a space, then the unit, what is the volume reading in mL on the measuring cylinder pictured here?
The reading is 44; mL
